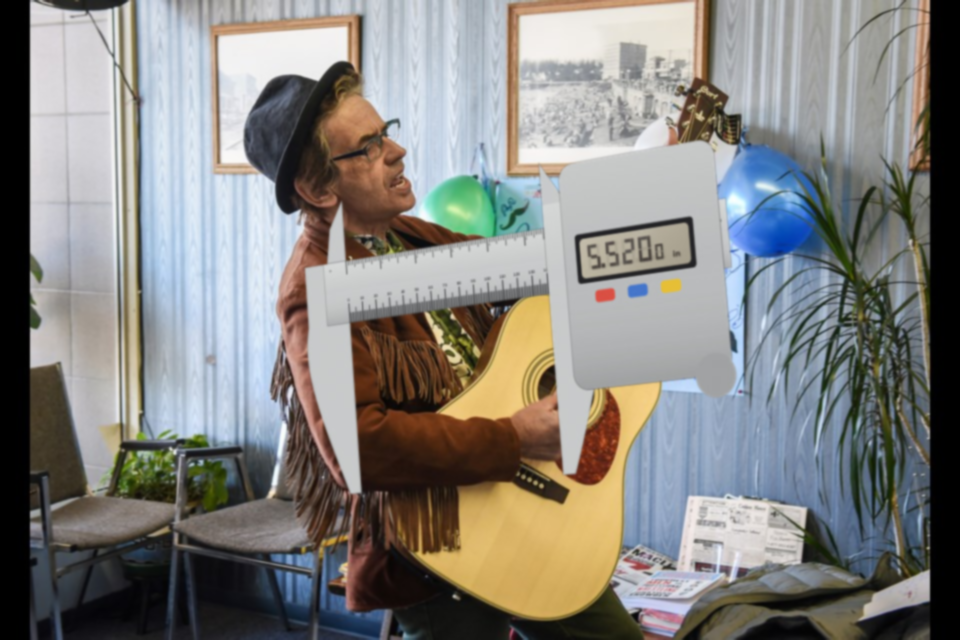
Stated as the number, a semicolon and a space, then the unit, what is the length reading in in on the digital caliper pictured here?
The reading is 5.5200; in
